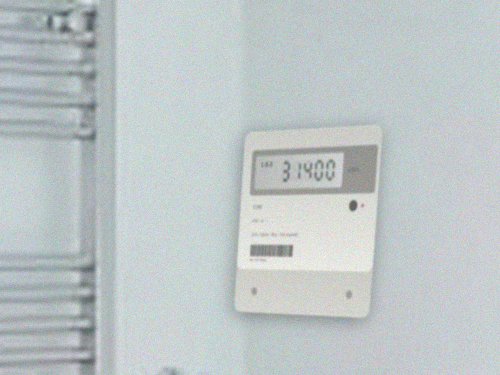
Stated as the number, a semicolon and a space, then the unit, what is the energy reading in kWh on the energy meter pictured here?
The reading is 31400; kWh
